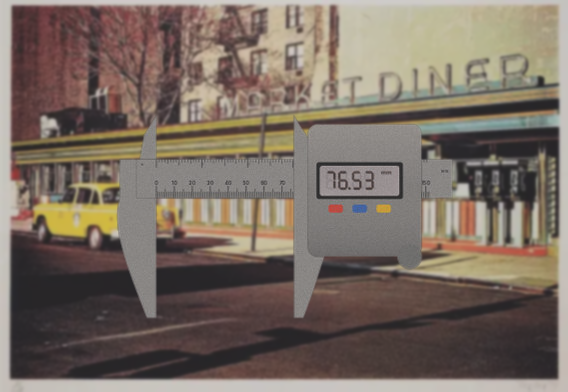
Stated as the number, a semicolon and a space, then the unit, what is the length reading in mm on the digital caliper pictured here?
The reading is 76.53; mm
